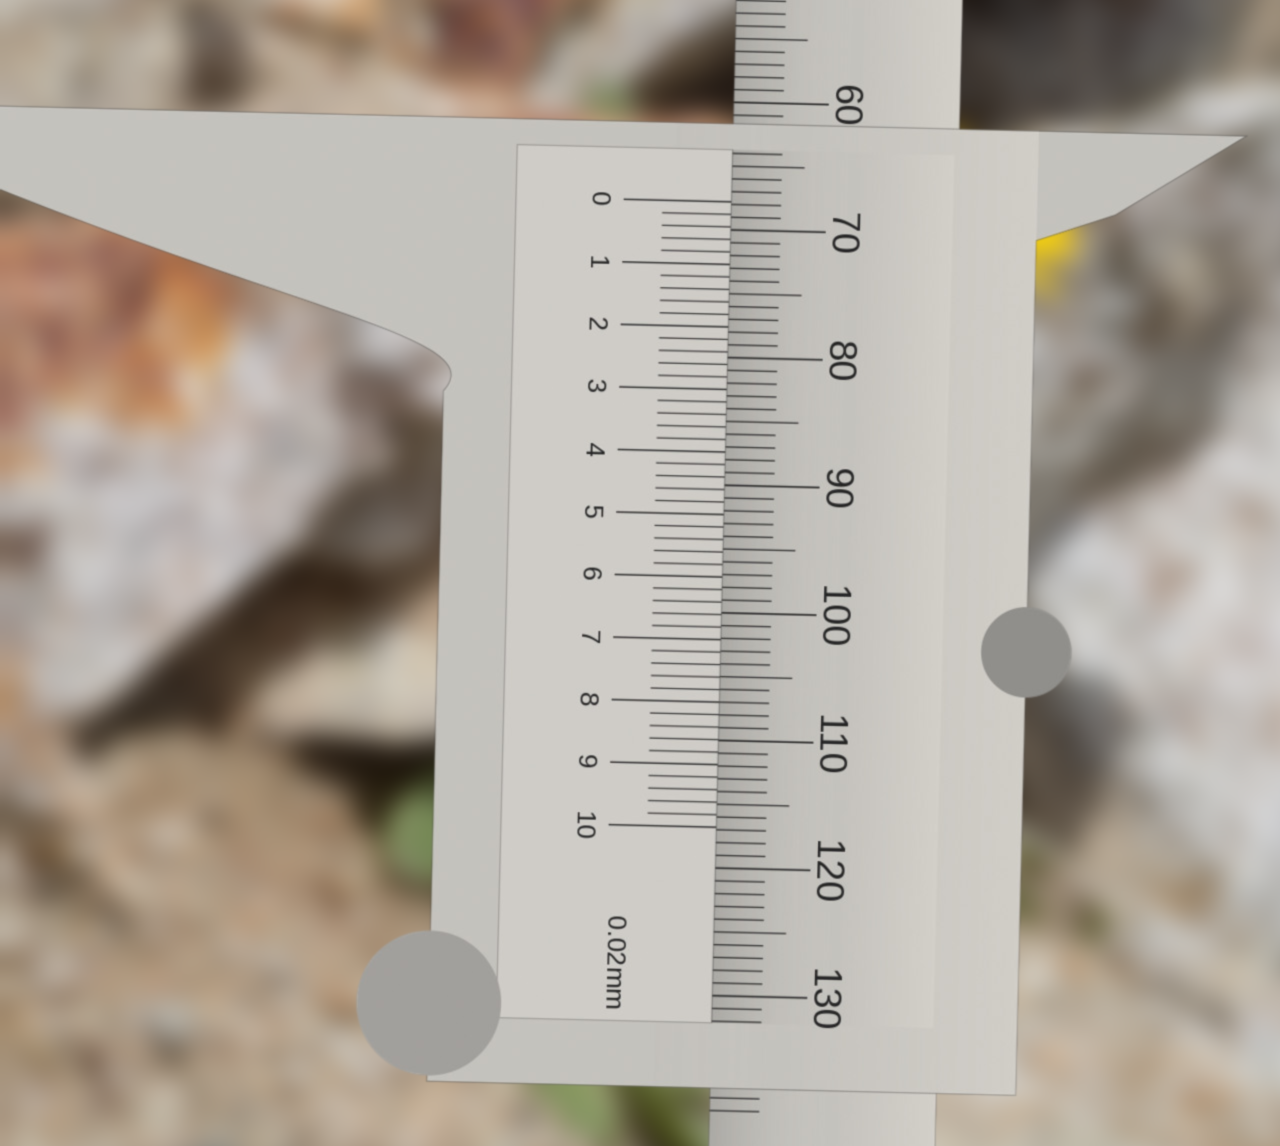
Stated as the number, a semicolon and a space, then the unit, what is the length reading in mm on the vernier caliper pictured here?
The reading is 67.8; mm
